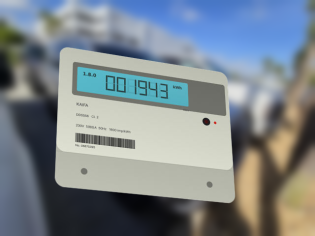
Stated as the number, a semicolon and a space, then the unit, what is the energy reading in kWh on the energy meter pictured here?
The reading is 1943; kWh
